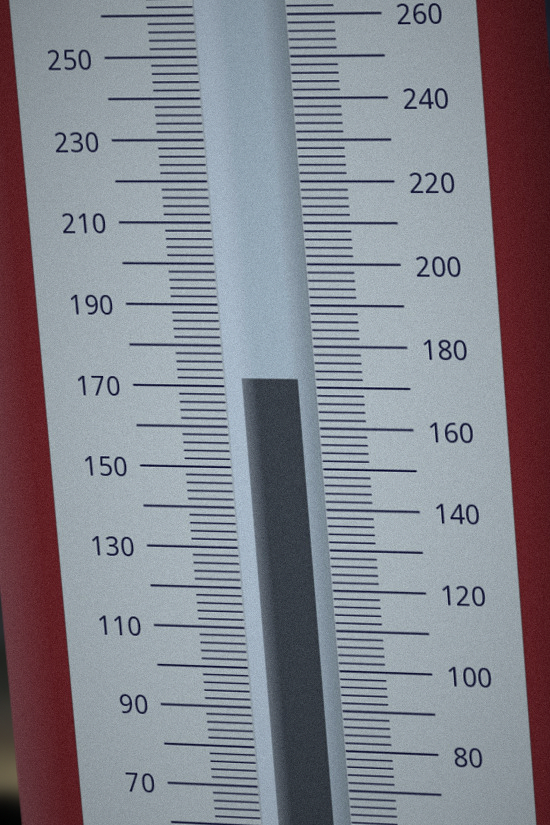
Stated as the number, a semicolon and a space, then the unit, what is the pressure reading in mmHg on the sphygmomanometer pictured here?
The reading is 172; mmHg
